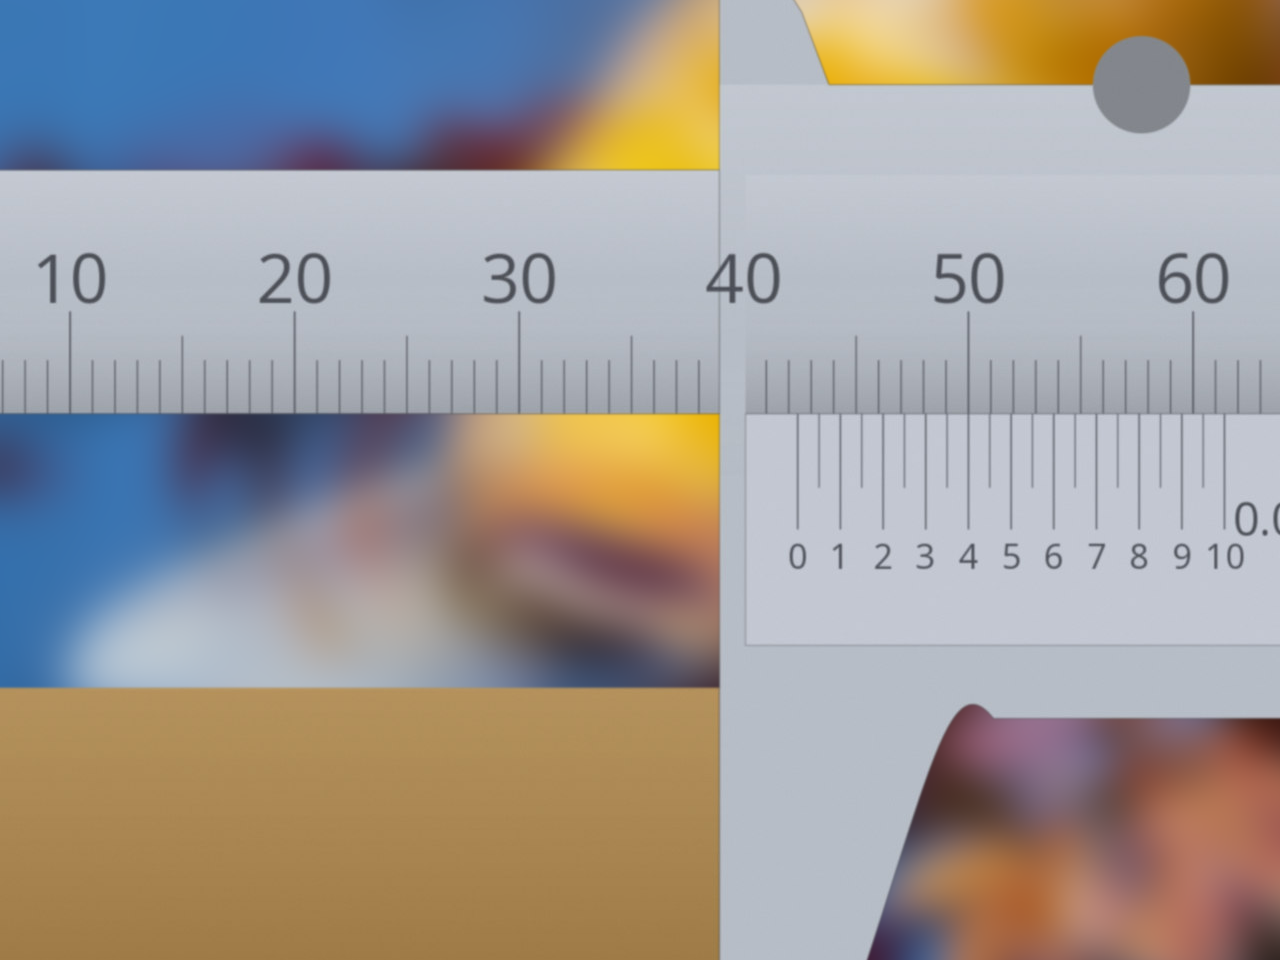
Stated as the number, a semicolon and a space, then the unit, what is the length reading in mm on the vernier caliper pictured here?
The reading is 42.4; mm
